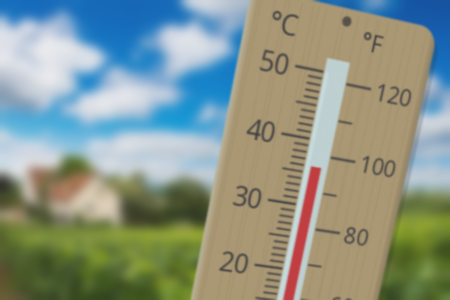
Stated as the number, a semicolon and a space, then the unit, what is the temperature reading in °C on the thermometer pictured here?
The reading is 36; °C
